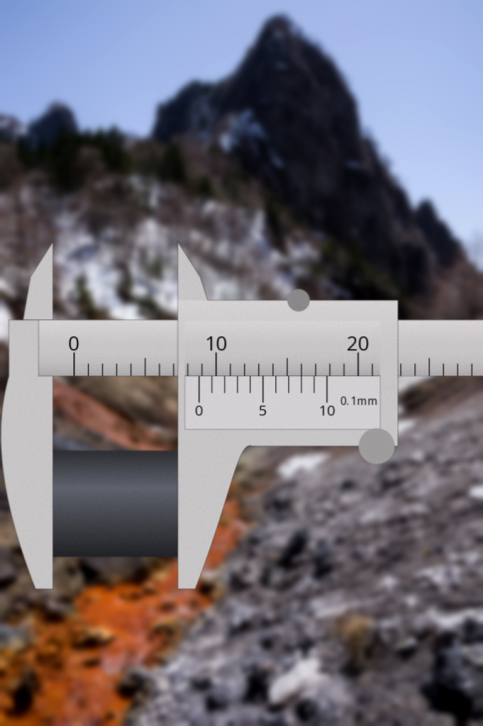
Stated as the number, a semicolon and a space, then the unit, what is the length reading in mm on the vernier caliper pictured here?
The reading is 8.8; mm
